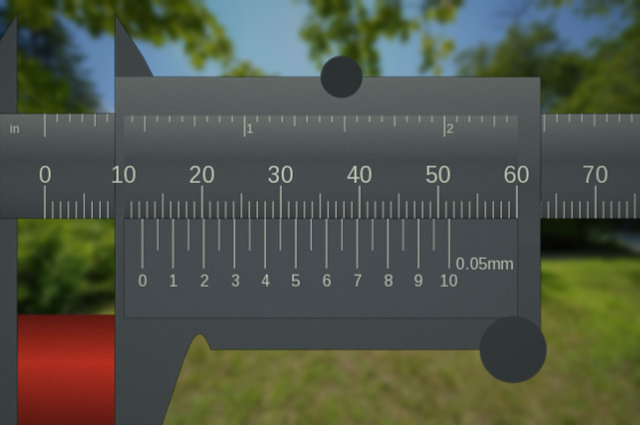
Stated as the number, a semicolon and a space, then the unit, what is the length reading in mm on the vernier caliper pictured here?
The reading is 12.4; mm
